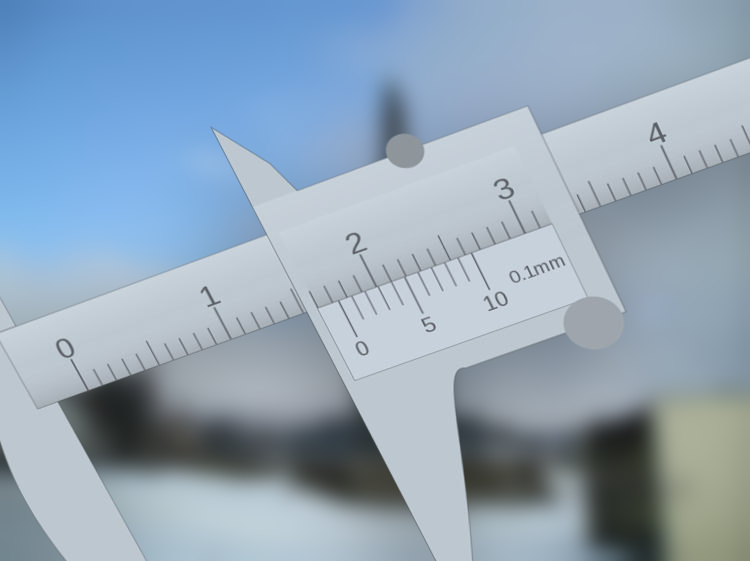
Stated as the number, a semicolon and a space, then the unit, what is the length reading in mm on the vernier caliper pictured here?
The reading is 17.4; mm
